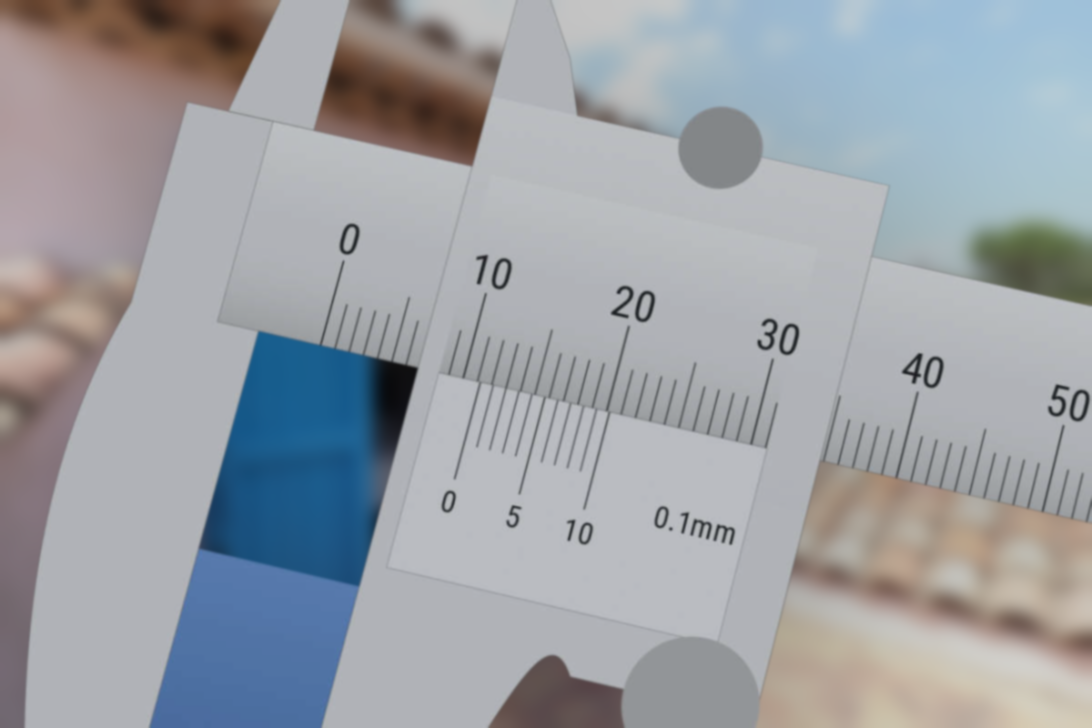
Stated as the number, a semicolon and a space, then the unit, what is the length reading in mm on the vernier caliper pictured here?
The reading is 11.2; mm
